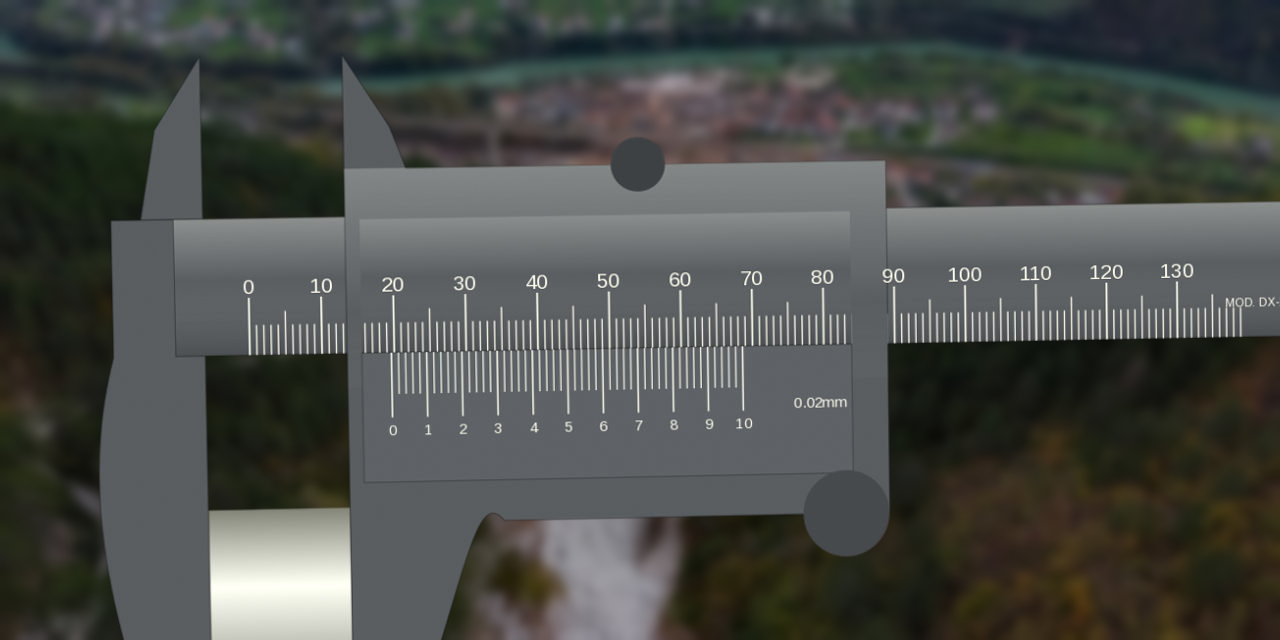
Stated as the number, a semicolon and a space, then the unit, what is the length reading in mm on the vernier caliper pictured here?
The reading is 19.6; mm
